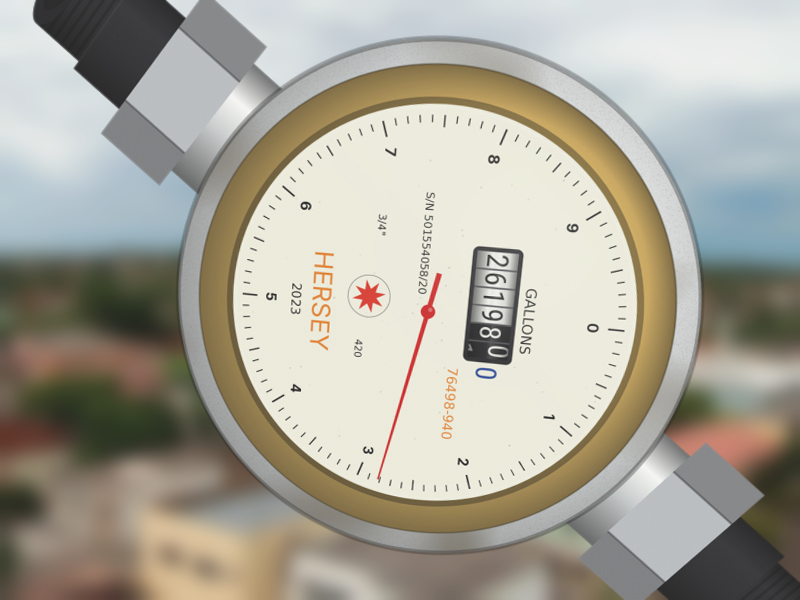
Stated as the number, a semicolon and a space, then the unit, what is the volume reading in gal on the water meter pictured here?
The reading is 2619802.8; gal
